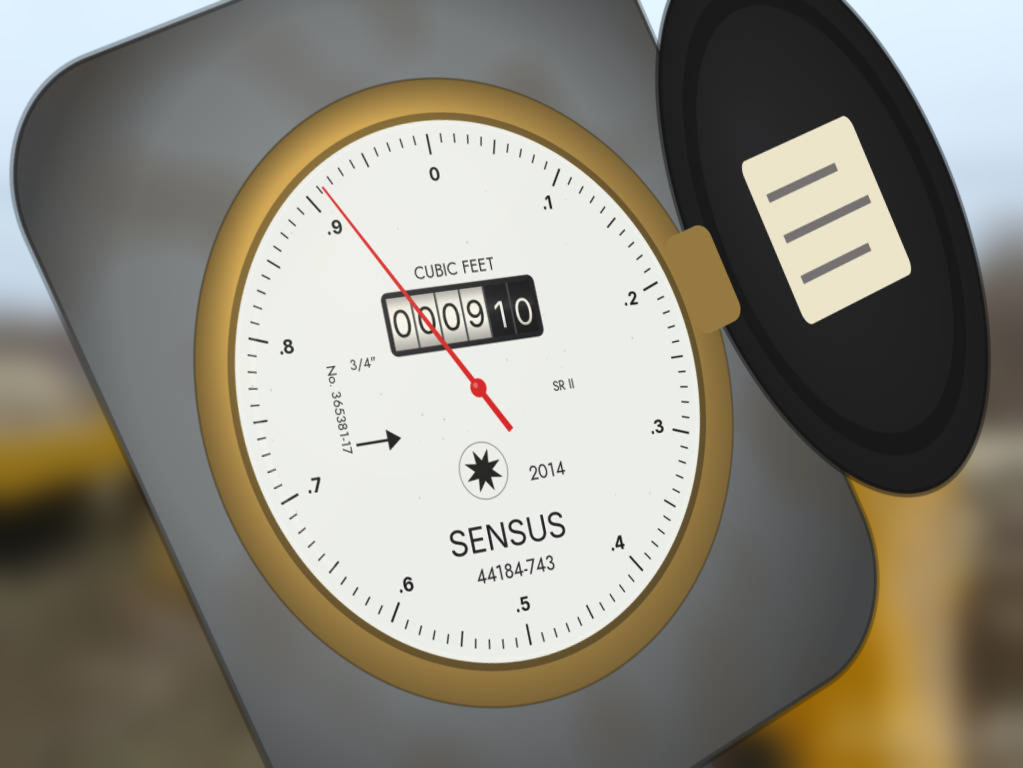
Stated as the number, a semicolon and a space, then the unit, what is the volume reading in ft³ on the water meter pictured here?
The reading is 909.91; ft³
